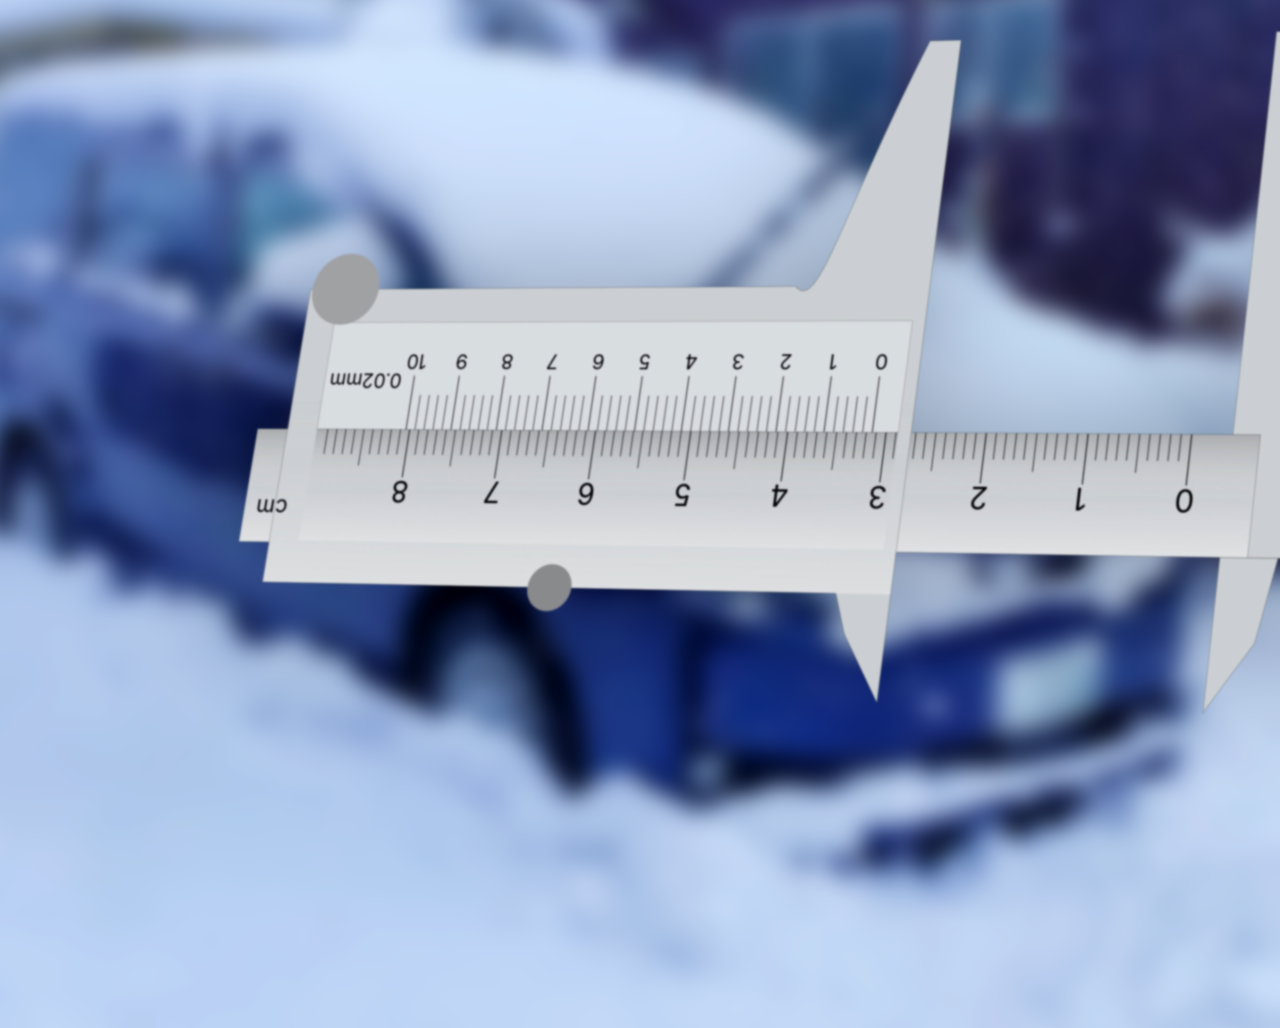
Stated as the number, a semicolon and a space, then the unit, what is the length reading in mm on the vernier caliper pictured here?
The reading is 31.4; mm
